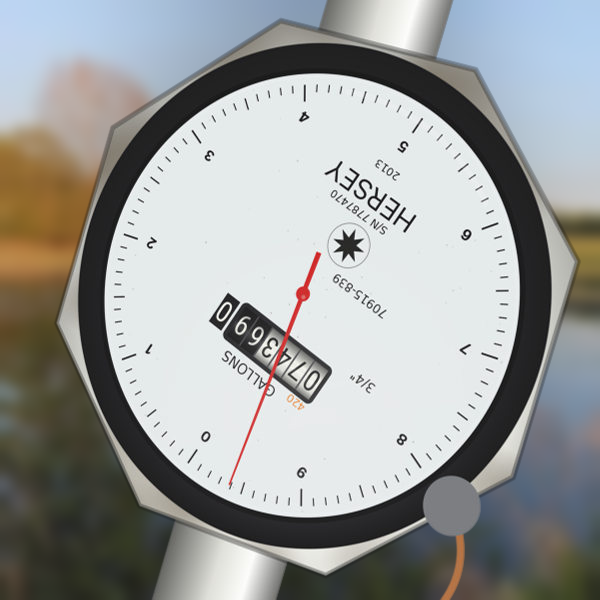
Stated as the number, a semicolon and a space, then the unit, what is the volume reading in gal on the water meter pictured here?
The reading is 743689.6; gal
